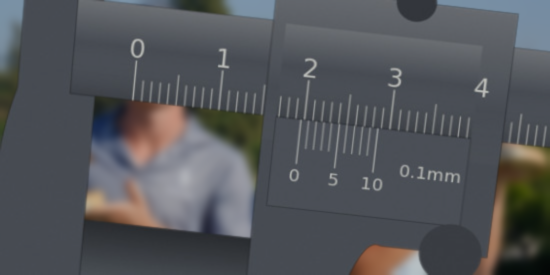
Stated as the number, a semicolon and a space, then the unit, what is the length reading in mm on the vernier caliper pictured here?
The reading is 19.6; mm
